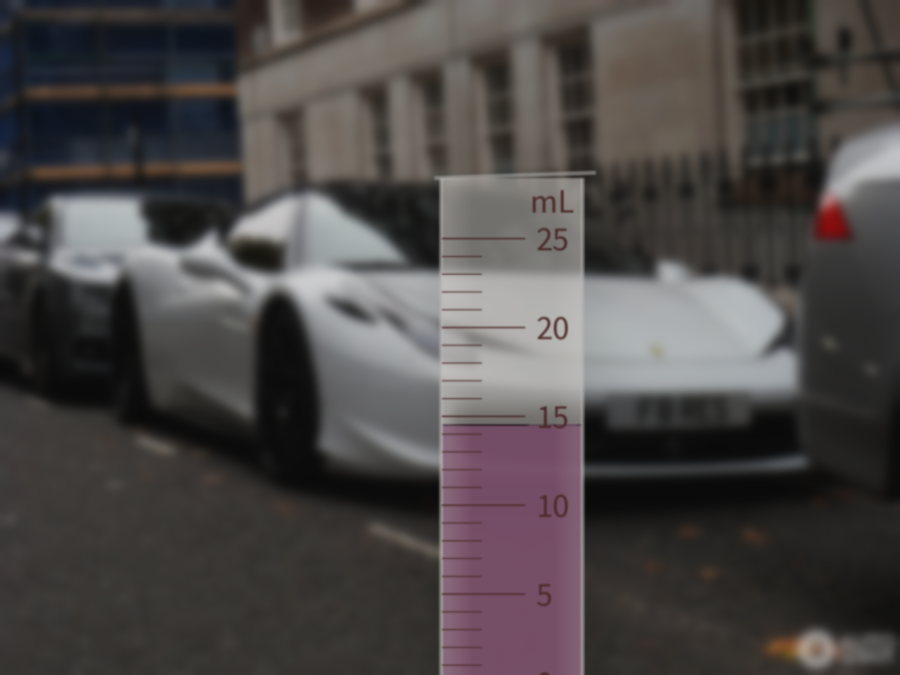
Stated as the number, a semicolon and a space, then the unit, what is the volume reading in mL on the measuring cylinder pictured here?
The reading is 14.5; mL
